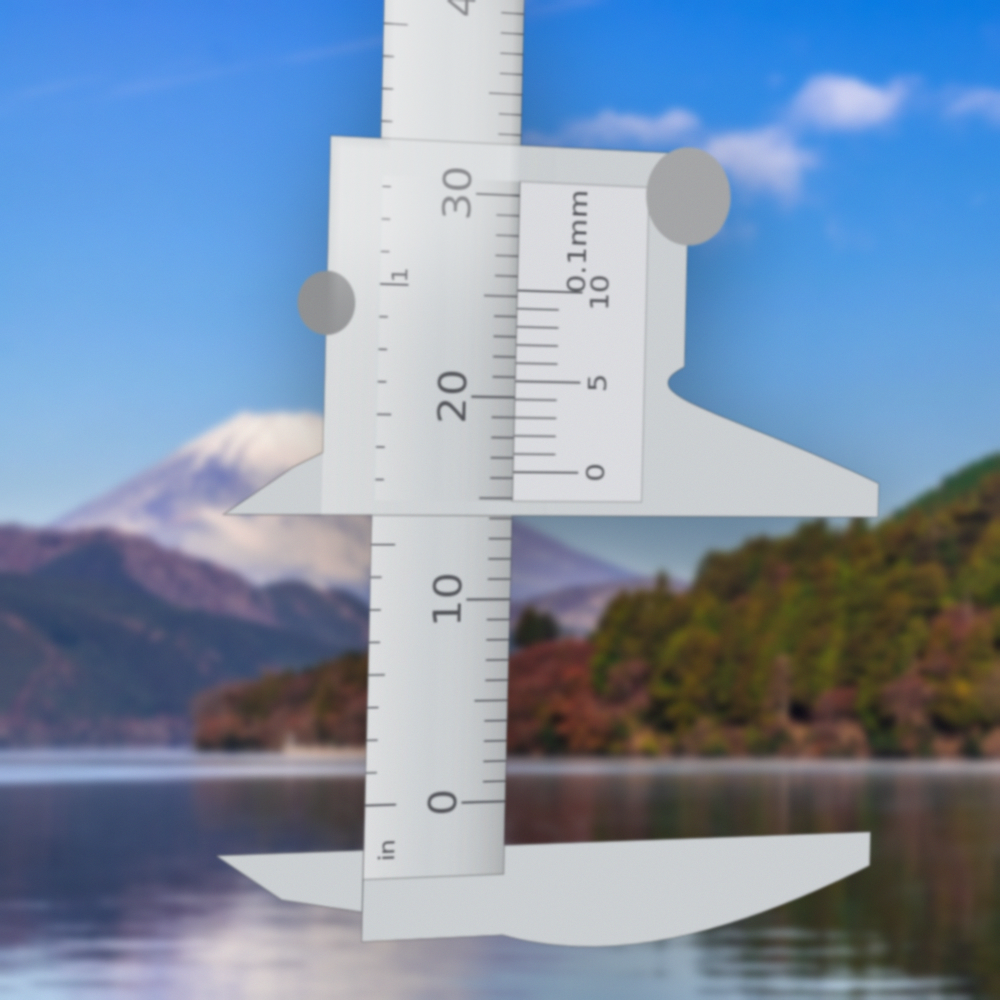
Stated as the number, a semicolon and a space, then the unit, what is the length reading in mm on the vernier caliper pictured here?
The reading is 16.3; mm
